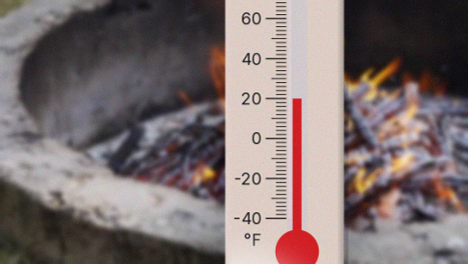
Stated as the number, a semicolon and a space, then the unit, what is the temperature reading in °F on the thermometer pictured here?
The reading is 20; °F
